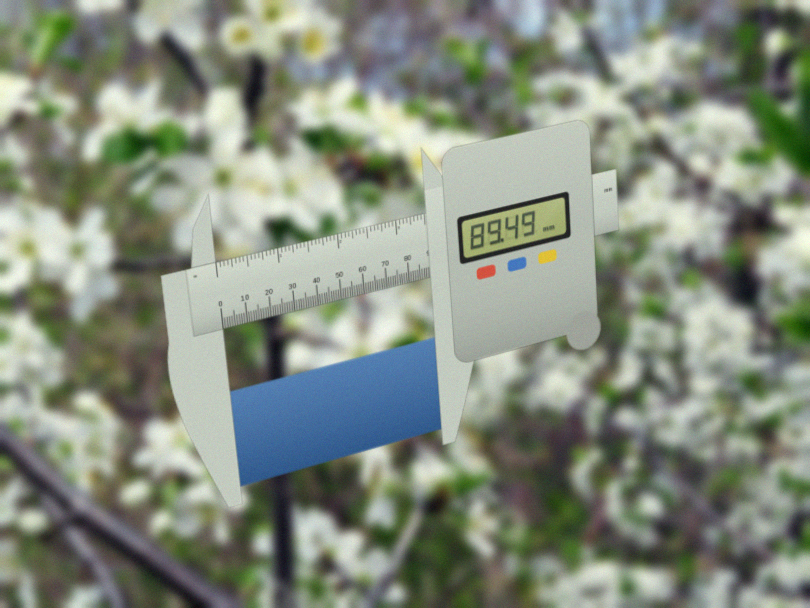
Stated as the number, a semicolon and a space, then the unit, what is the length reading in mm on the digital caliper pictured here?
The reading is 89.49; mm
